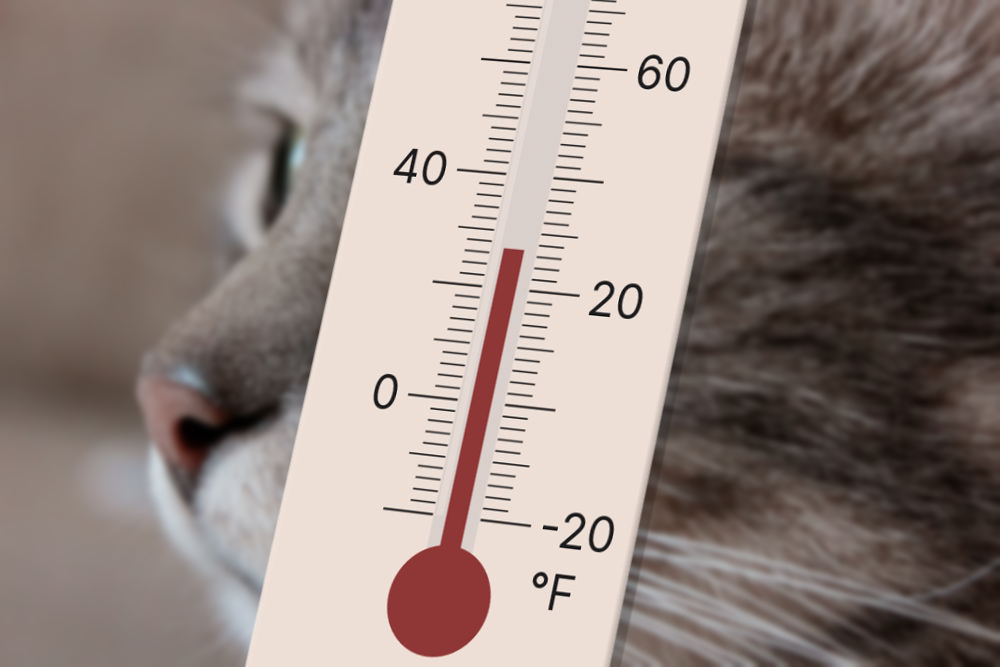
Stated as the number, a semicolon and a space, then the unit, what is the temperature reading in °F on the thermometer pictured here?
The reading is 27; °F
